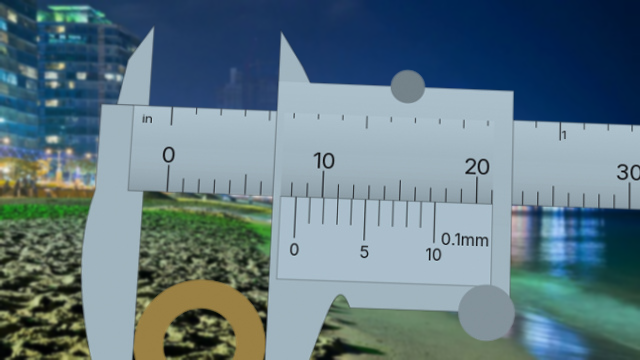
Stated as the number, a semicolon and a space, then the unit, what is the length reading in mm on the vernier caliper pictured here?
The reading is 8.3; mm
